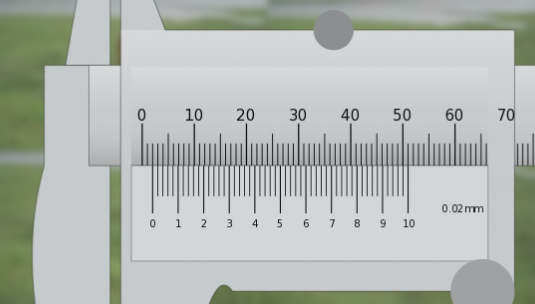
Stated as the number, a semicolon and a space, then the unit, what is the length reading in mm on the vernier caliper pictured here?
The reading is 2.0; mm
